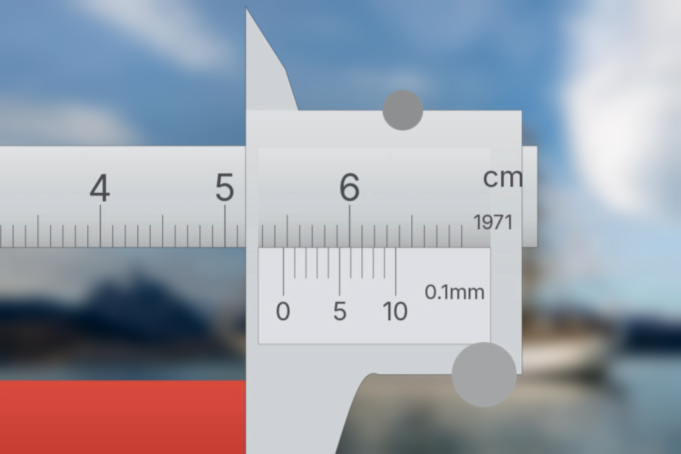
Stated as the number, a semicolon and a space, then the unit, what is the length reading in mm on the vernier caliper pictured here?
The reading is 54.7; mm
